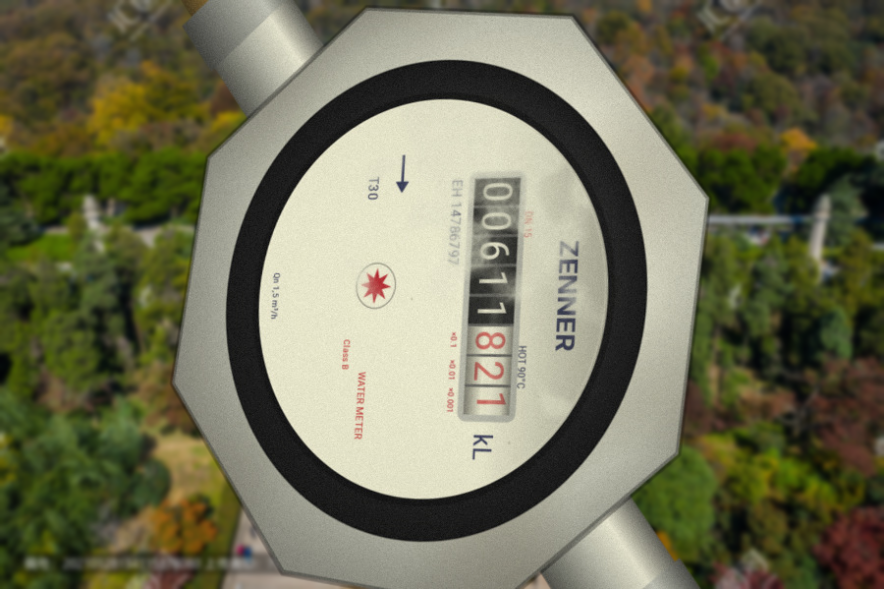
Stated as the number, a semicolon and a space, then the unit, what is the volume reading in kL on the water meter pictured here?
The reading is 611.821; kL
